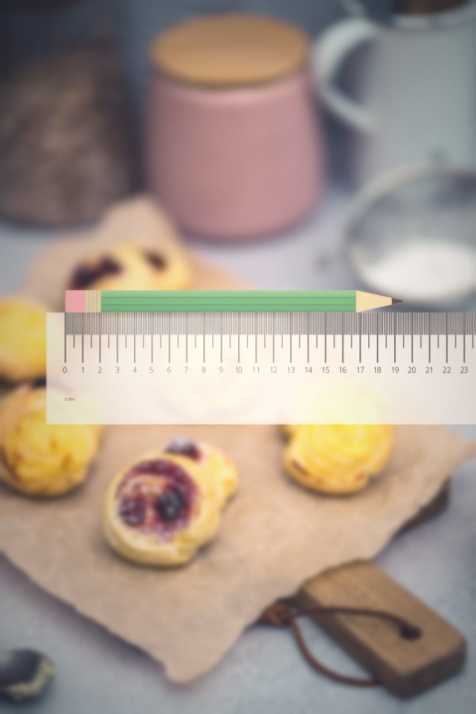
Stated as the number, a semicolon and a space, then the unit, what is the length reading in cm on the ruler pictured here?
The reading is 19.5; cm
